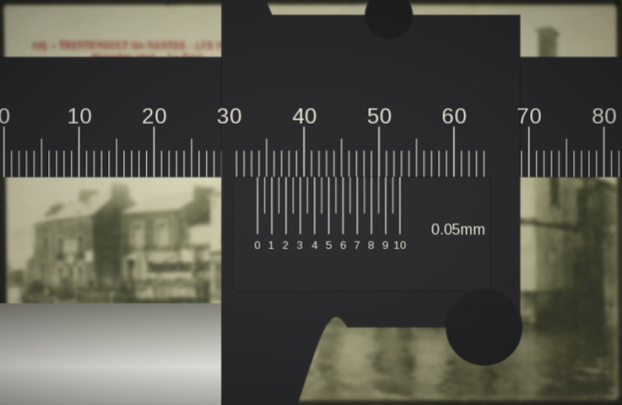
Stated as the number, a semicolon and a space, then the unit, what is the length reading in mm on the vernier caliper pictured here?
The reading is 33.8; mm
